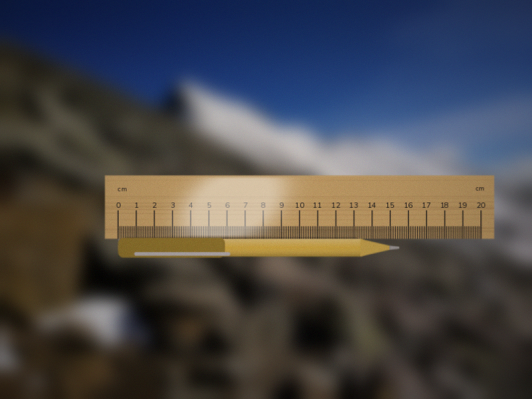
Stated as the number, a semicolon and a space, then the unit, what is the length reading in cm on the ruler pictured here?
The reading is 15.5; cm
